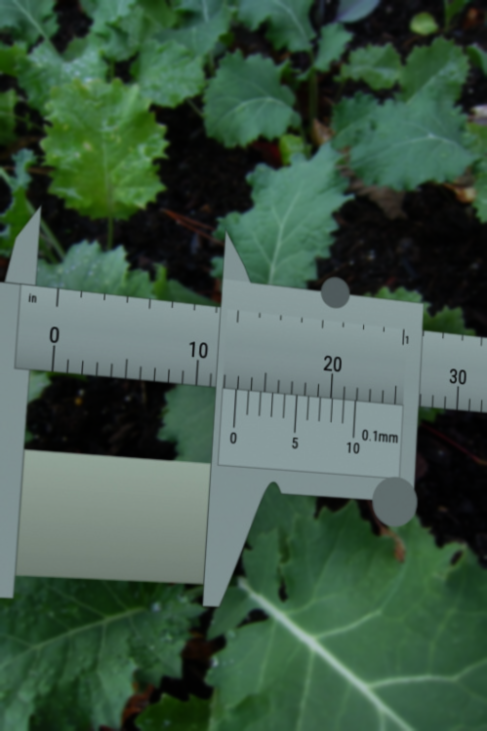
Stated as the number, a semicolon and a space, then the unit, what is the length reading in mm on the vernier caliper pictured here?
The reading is 12.9; mm
